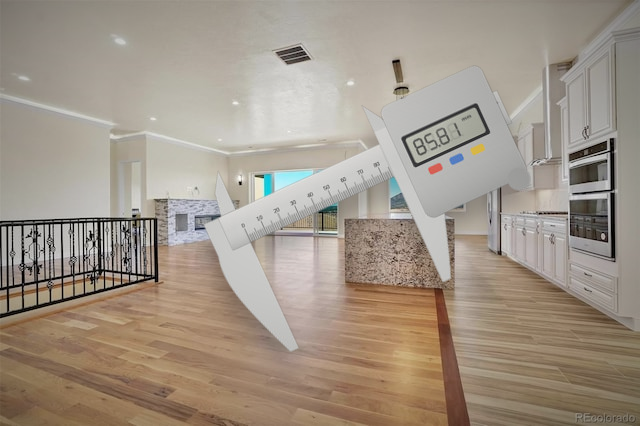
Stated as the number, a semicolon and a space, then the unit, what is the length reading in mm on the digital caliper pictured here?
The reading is 85.81; mm
